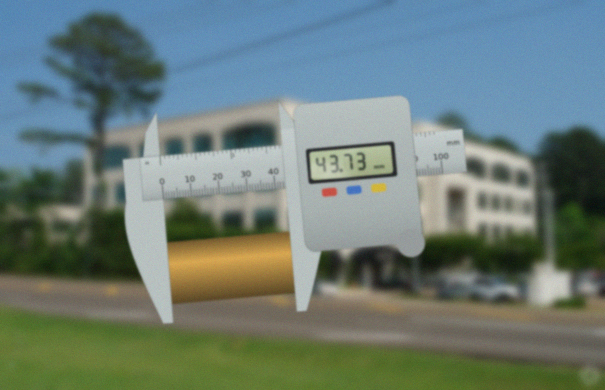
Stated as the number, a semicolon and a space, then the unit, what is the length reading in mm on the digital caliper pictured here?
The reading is 43.73; mm
